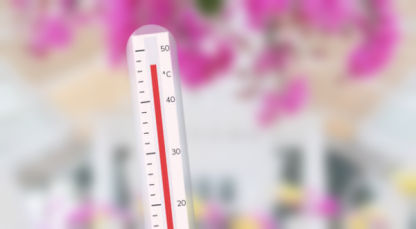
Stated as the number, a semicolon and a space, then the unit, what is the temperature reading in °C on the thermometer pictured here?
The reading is 47; °C
